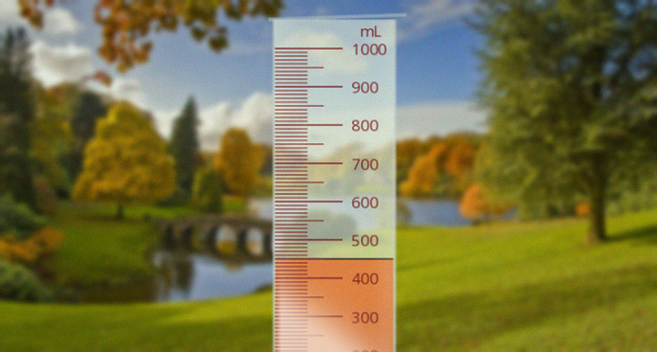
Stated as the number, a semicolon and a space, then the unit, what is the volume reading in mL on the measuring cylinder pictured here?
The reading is 450; mL
